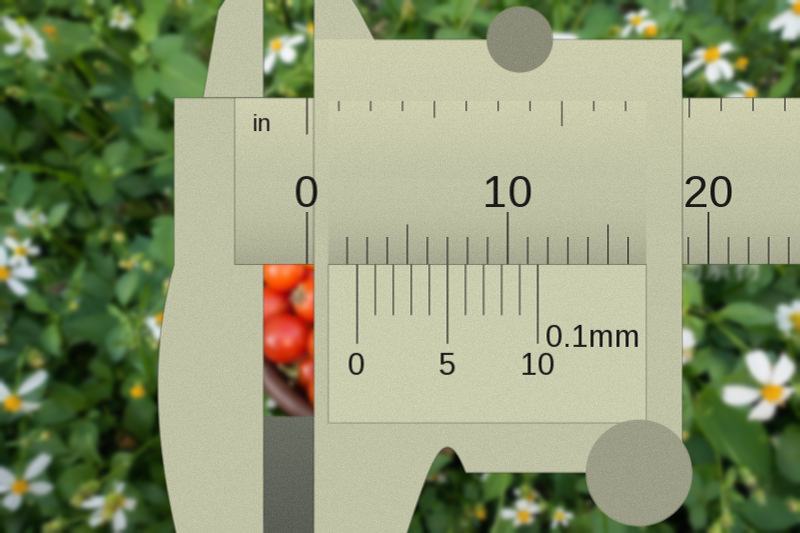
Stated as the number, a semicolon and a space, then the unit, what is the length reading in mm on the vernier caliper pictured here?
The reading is 2.5; mm
